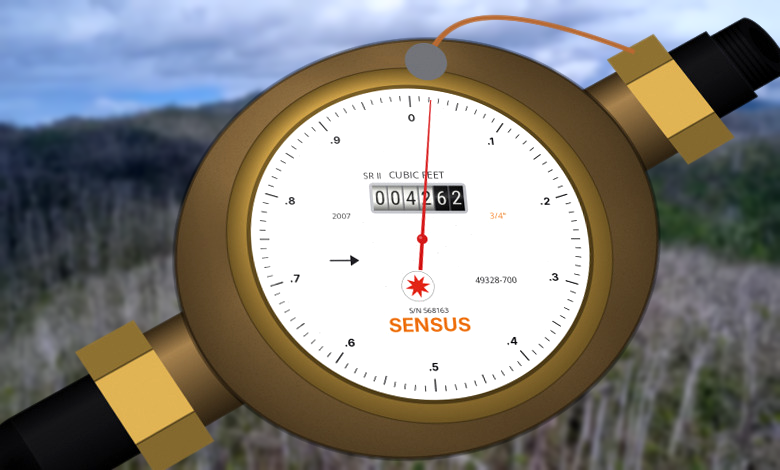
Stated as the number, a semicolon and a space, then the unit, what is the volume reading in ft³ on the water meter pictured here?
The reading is 4262.02; ft³
